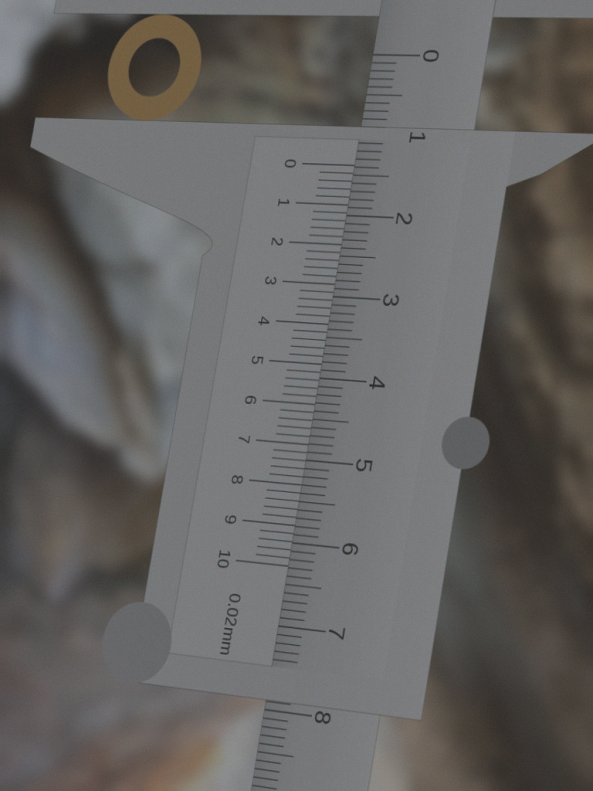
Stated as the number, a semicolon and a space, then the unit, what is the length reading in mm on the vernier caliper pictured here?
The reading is 13.8; mm
